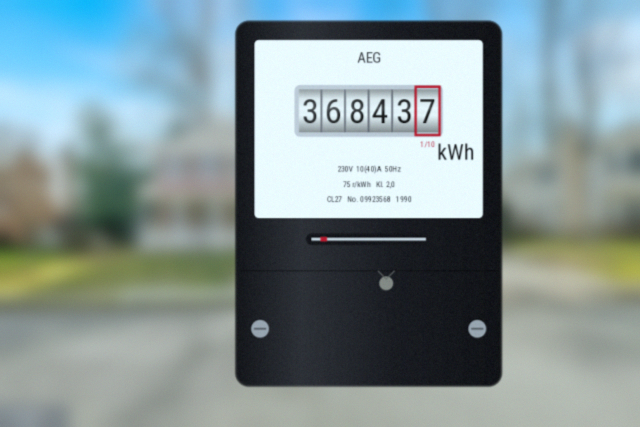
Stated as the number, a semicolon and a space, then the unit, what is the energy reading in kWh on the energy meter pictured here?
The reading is 36843.7; kWh
